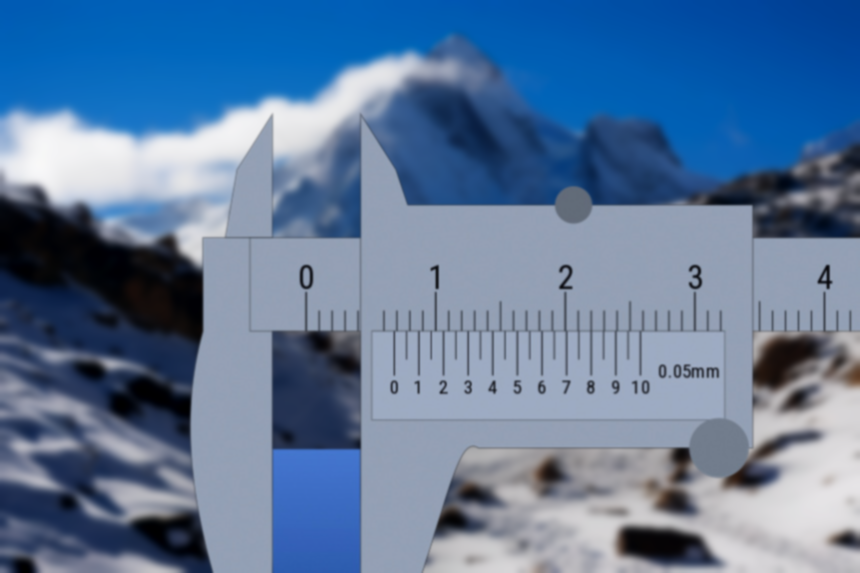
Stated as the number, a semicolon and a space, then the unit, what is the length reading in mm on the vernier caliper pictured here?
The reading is 6.8; mm
